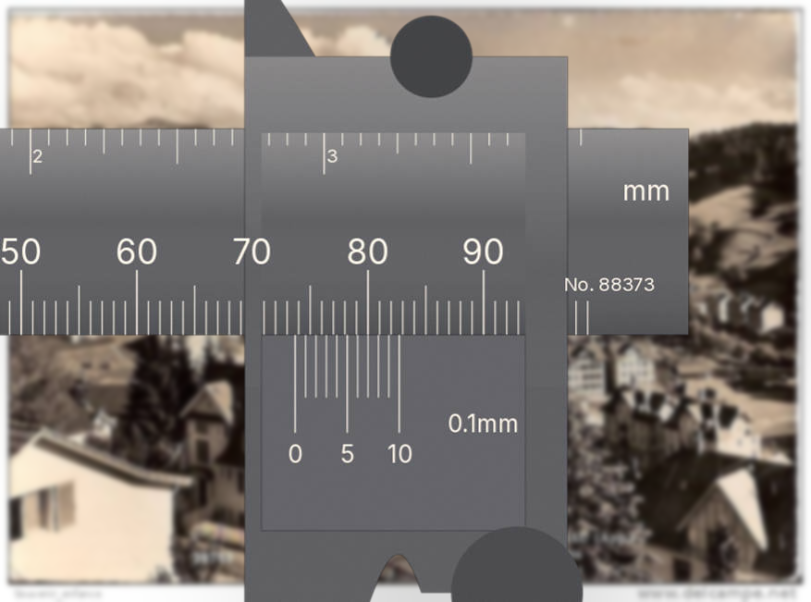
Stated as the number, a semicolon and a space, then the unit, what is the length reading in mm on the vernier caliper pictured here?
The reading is 73.7; mm
